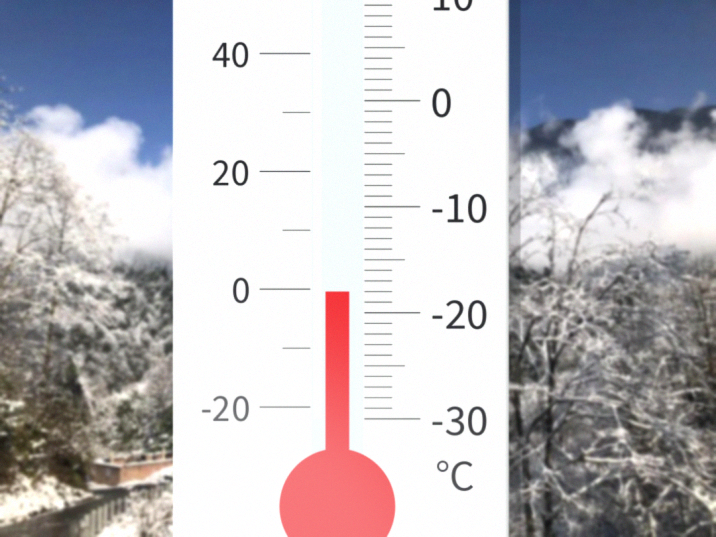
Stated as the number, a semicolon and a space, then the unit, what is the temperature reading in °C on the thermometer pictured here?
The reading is -18; °C
